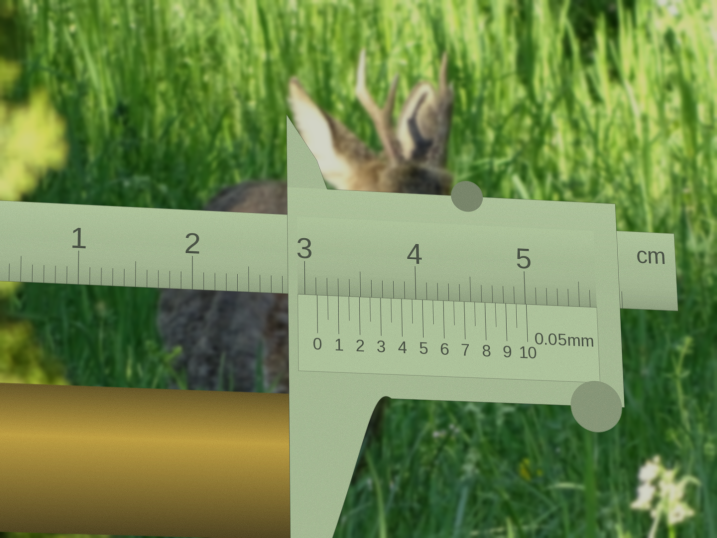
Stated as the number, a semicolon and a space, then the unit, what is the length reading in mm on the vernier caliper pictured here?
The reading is 31.1; mm
